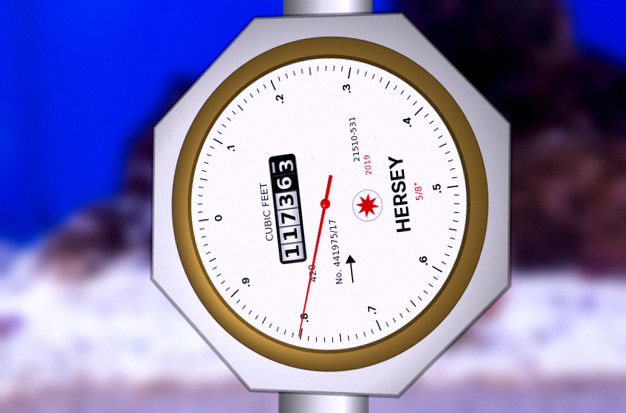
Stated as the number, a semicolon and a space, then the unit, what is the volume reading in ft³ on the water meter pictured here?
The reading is 117362.80; ft³
